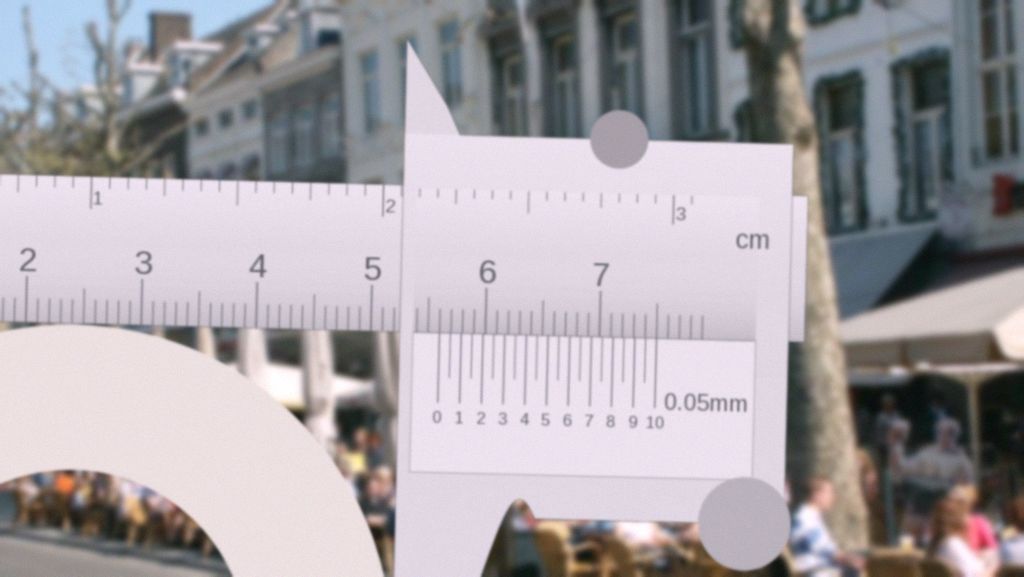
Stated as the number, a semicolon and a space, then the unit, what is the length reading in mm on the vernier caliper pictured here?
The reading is 56.0; mm
